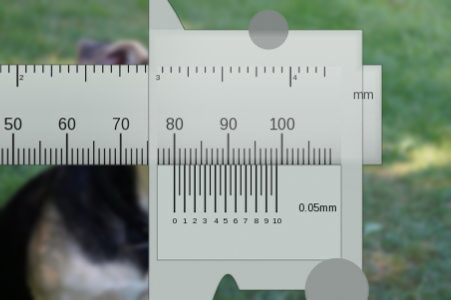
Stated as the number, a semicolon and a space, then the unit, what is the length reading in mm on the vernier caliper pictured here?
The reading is 80.0; mm
